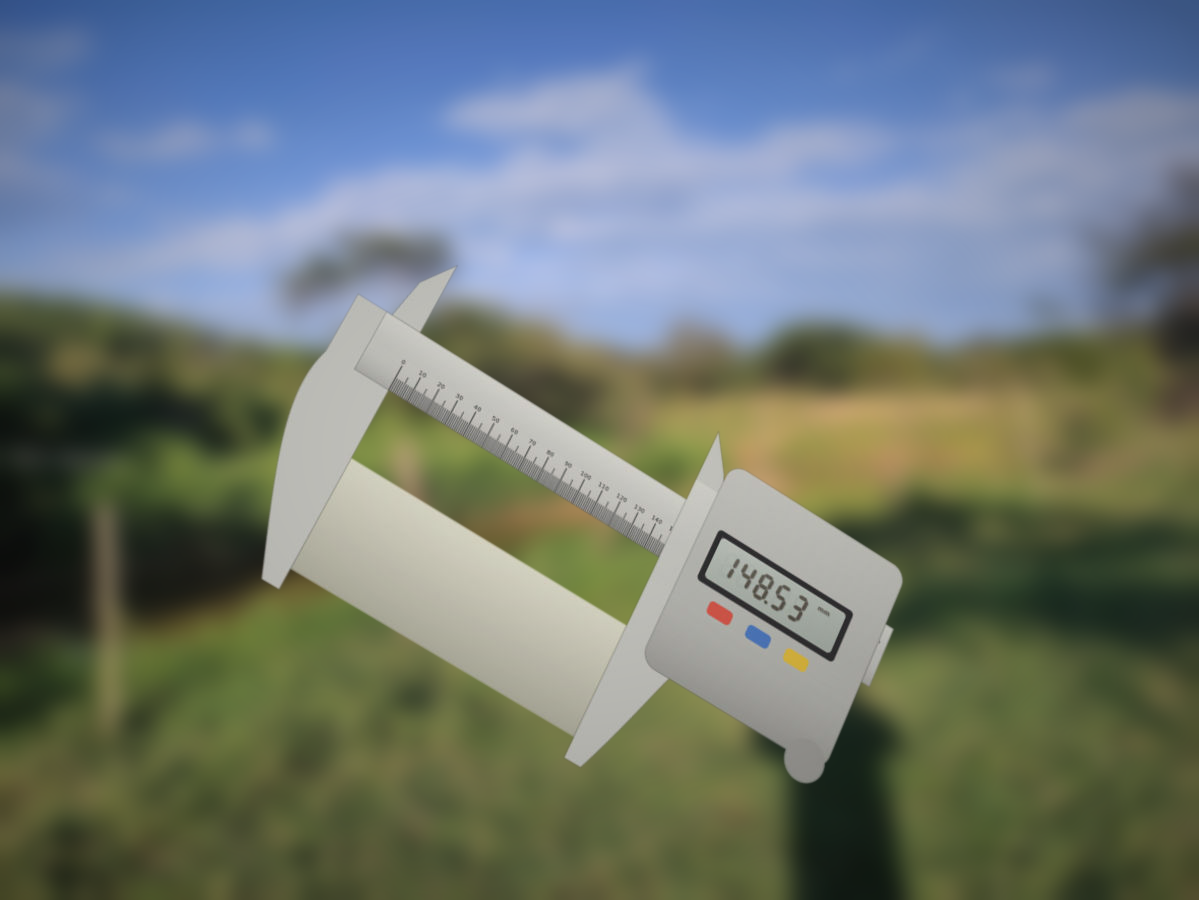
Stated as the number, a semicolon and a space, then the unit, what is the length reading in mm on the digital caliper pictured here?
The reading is 148.53; mm
